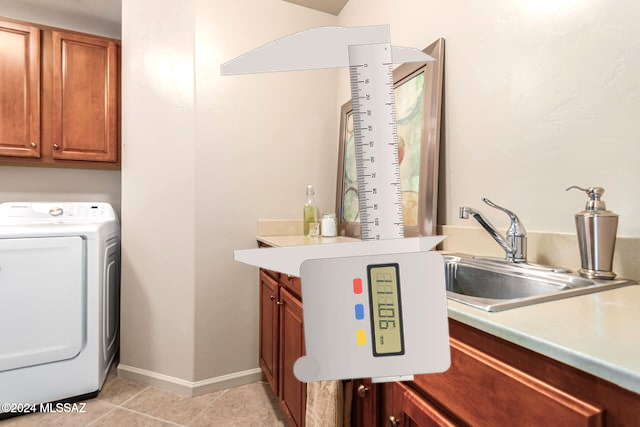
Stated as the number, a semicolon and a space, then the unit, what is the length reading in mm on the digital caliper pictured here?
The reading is 111.06; mm
